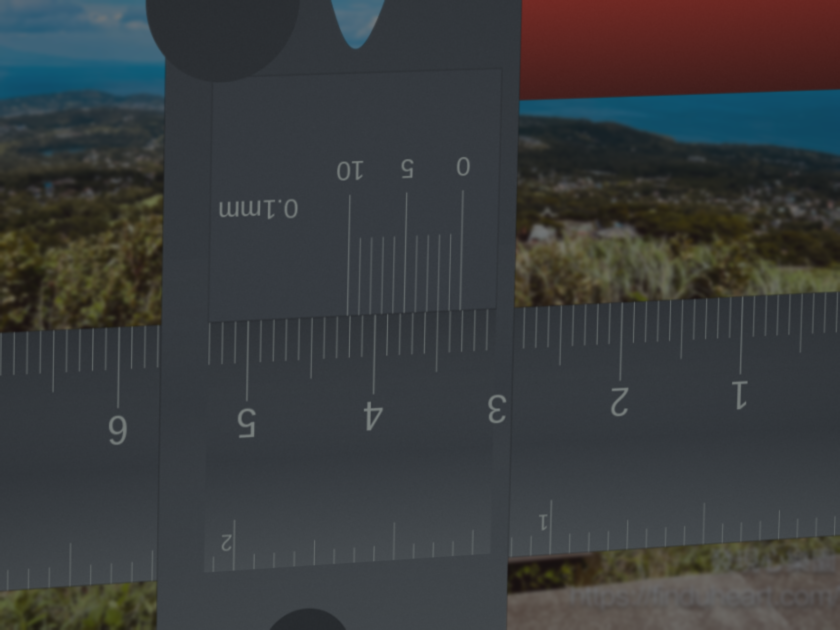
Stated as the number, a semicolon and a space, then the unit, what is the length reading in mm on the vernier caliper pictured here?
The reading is 33.2; mm
